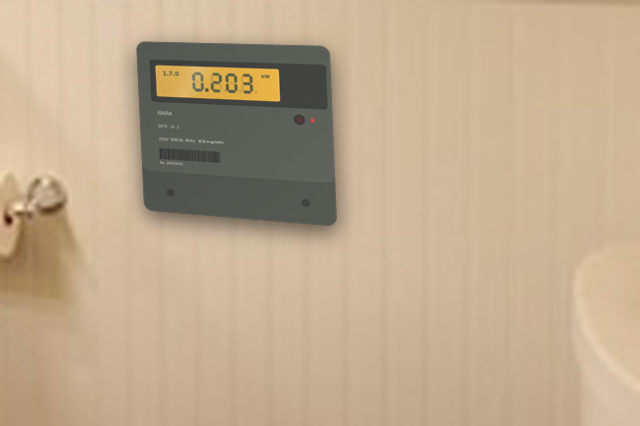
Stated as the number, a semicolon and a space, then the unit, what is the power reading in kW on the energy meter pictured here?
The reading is 0.203; kW
